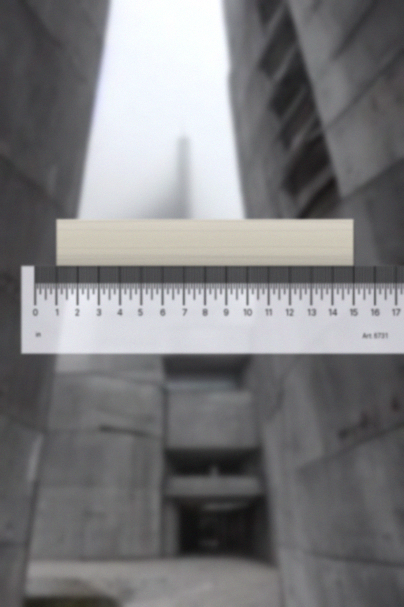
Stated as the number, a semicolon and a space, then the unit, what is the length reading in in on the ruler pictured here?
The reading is 14; in
